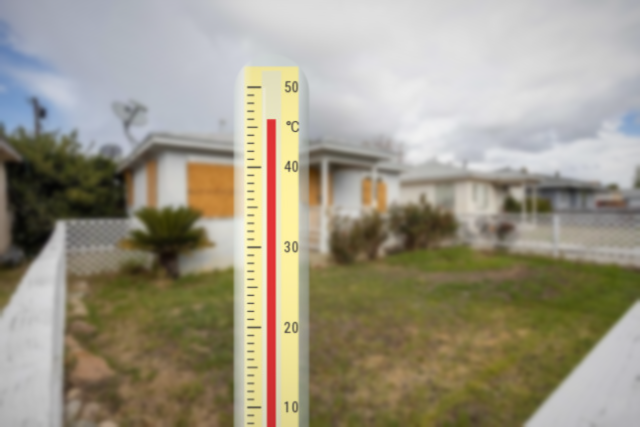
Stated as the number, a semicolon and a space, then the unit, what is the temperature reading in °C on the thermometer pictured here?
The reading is 46; °C
